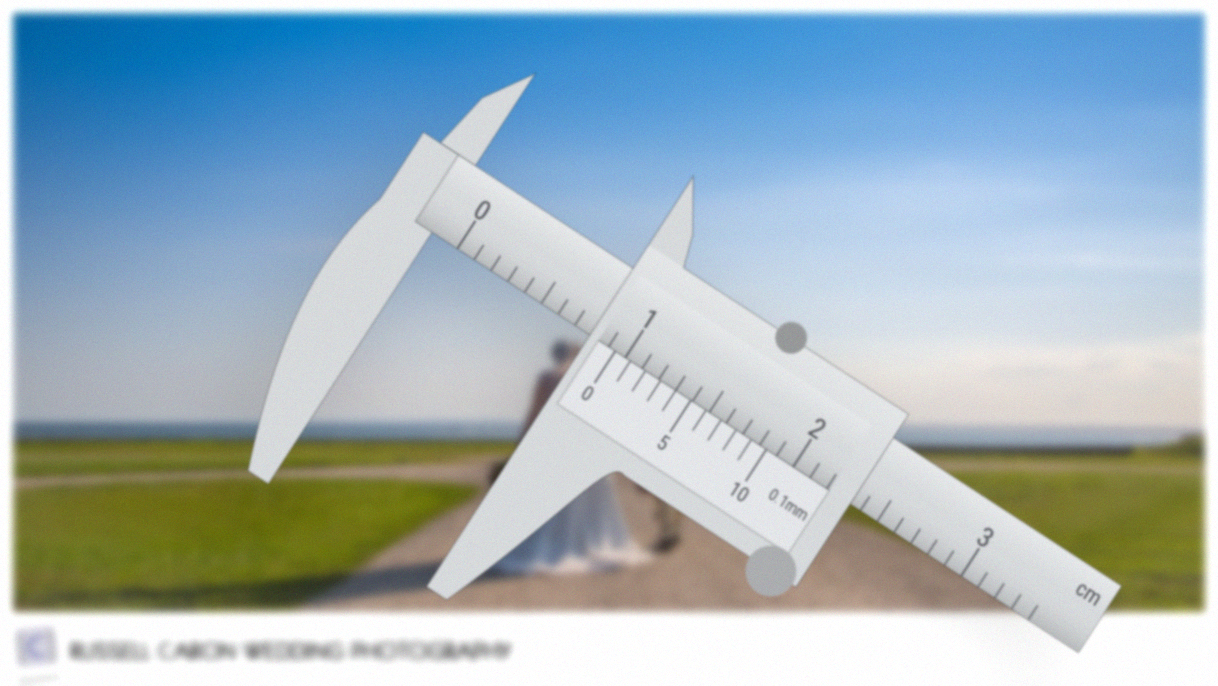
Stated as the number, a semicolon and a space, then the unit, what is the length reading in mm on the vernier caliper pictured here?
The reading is 9.4; mm
